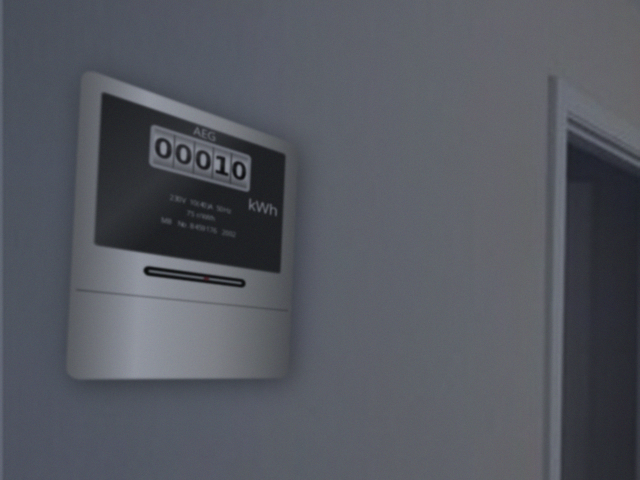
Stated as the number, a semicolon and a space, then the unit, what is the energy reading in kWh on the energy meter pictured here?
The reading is 10; kWh
